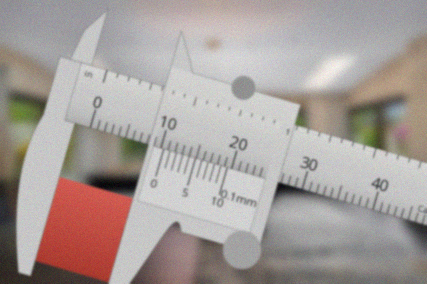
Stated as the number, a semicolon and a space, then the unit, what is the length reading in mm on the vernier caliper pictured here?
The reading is 10.4; mm
